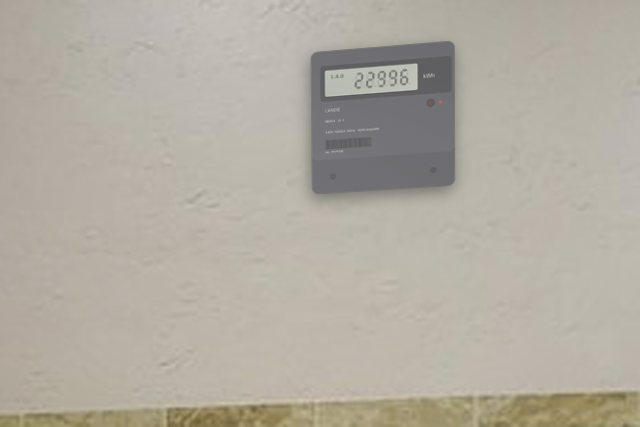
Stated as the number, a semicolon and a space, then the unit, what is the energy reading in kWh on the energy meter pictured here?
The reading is 22996; kWh
